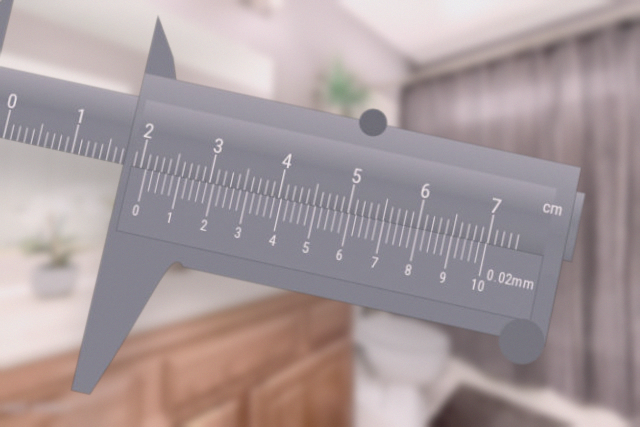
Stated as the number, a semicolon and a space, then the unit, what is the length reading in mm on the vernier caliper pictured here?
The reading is 20.8; mm
